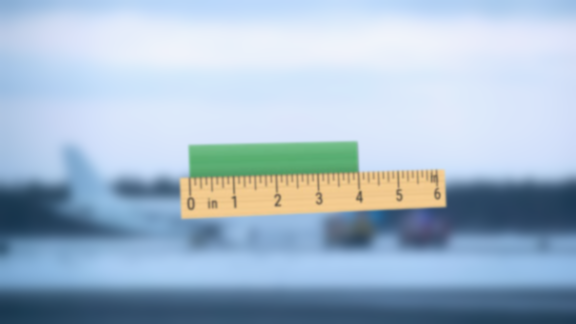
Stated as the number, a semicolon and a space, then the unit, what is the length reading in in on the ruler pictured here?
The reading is 4; in
